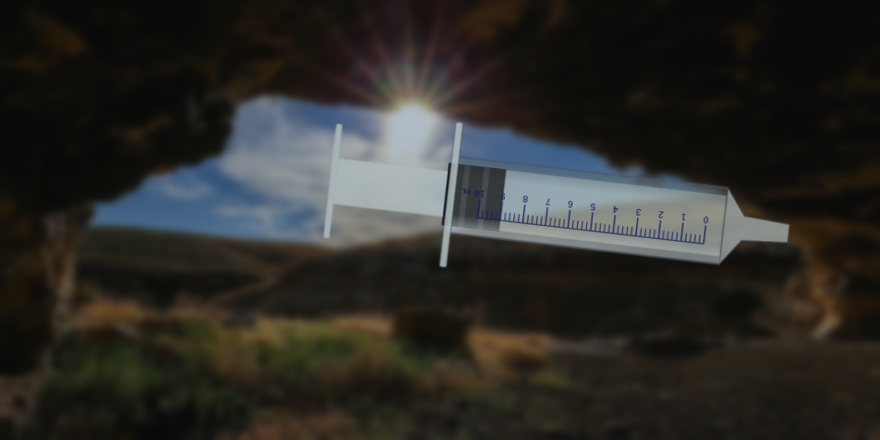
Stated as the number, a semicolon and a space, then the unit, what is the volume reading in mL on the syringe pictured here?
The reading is 9; mL
